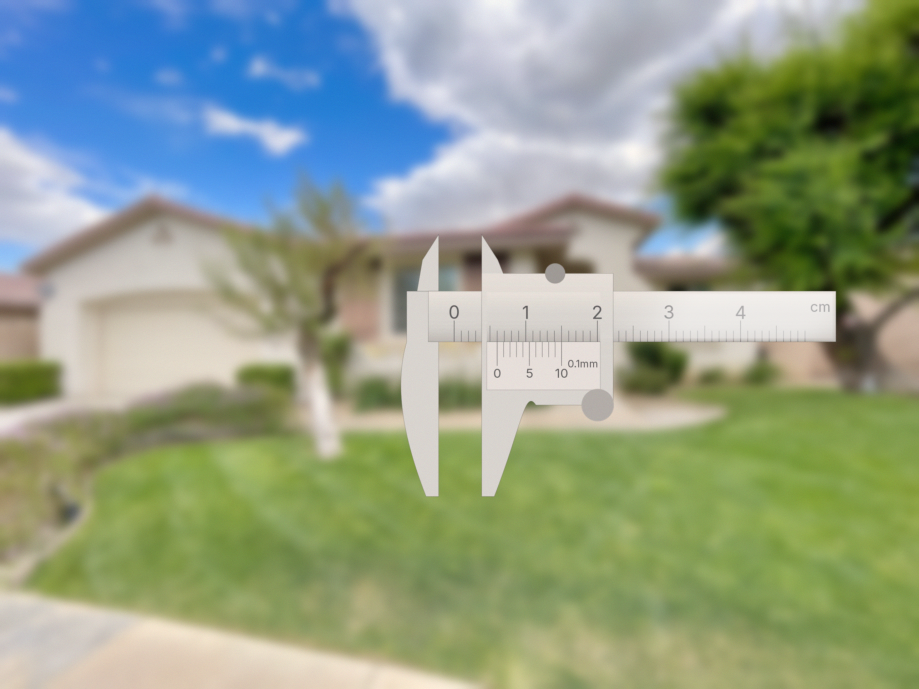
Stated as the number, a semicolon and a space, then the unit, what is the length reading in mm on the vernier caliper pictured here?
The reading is 6.0; mm
